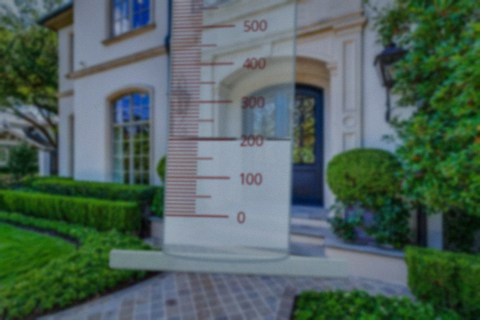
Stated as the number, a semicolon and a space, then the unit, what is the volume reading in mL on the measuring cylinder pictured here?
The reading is 200; mL
